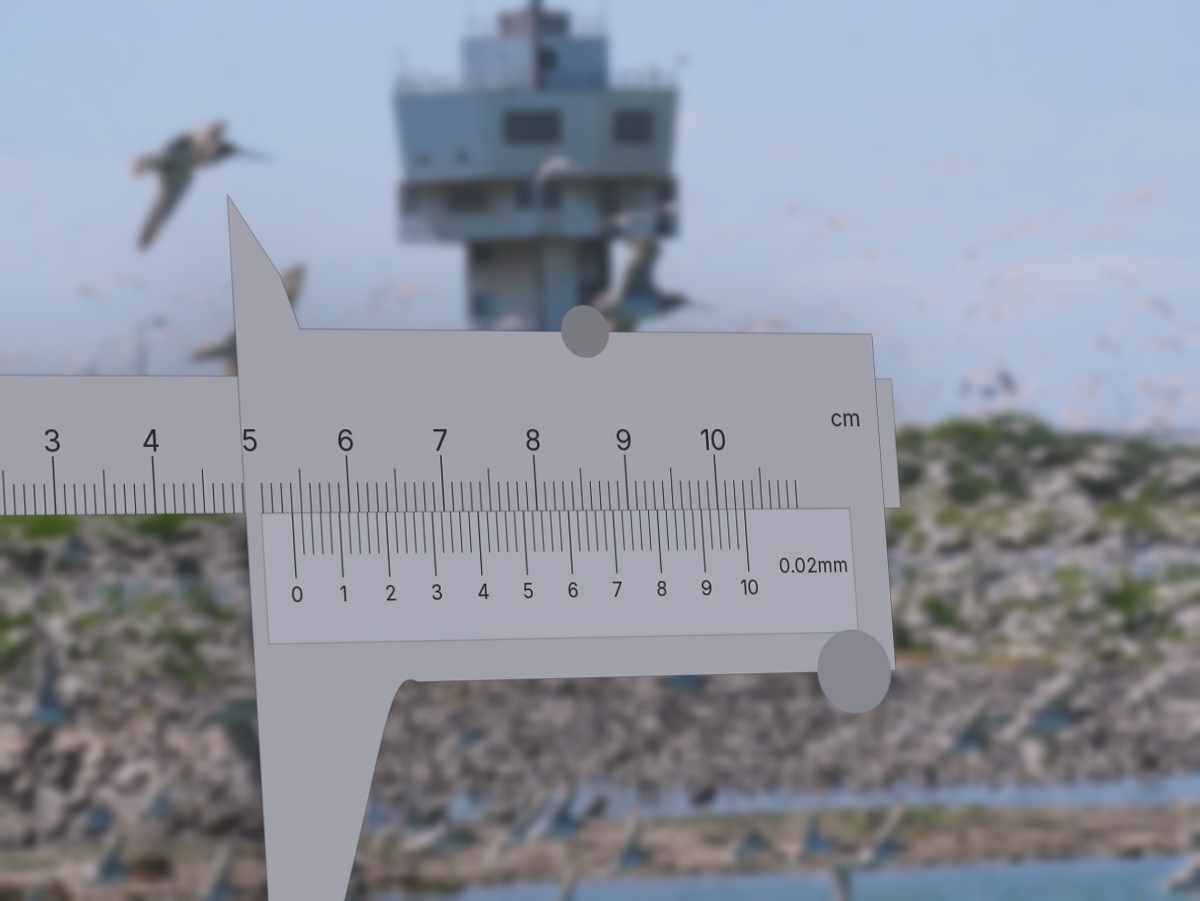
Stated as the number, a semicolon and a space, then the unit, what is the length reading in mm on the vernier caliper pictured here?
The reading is 54.0; mm
